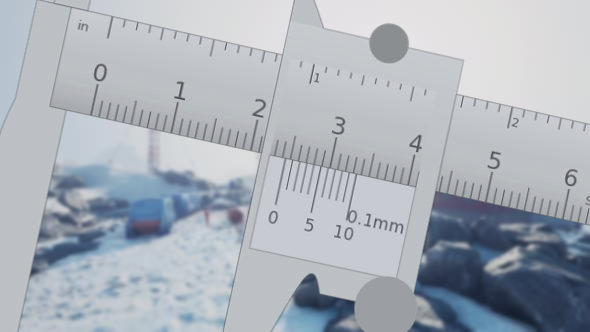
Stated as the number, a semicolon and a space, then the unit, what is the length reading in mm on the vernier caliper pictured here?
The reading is 24.4; mm
